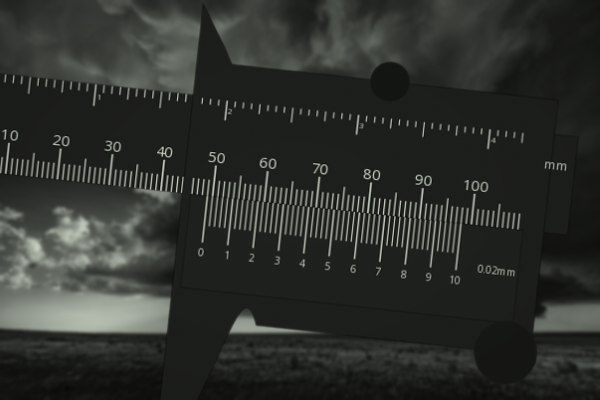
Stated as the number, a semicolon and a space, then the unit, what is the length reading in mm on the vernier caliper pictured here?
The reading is 49.0; mm
